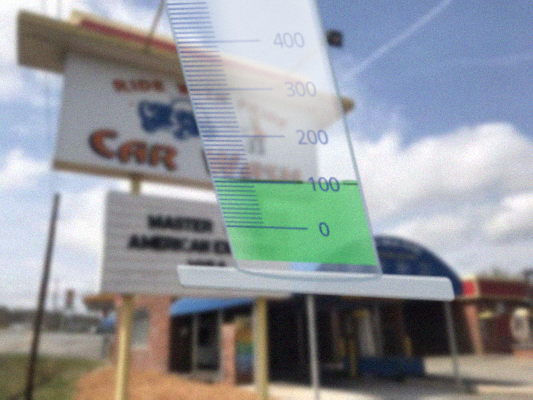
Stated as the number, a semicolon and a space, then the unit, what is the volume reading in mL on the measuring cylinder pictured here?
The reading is 100; mL
